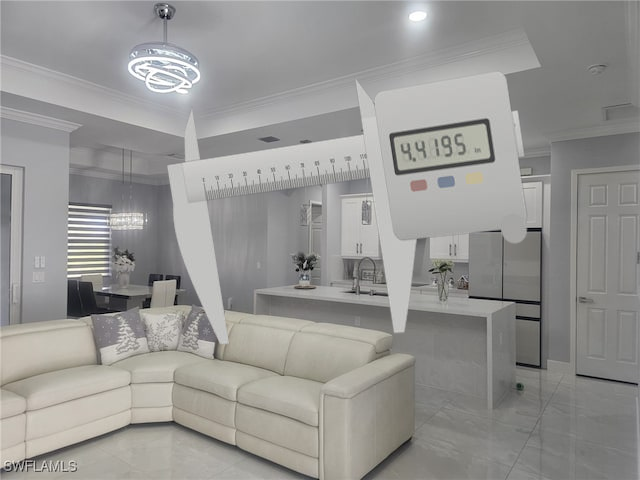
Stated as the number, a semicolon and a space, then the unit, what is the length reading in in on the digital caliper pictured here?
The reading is 4.4195; in
